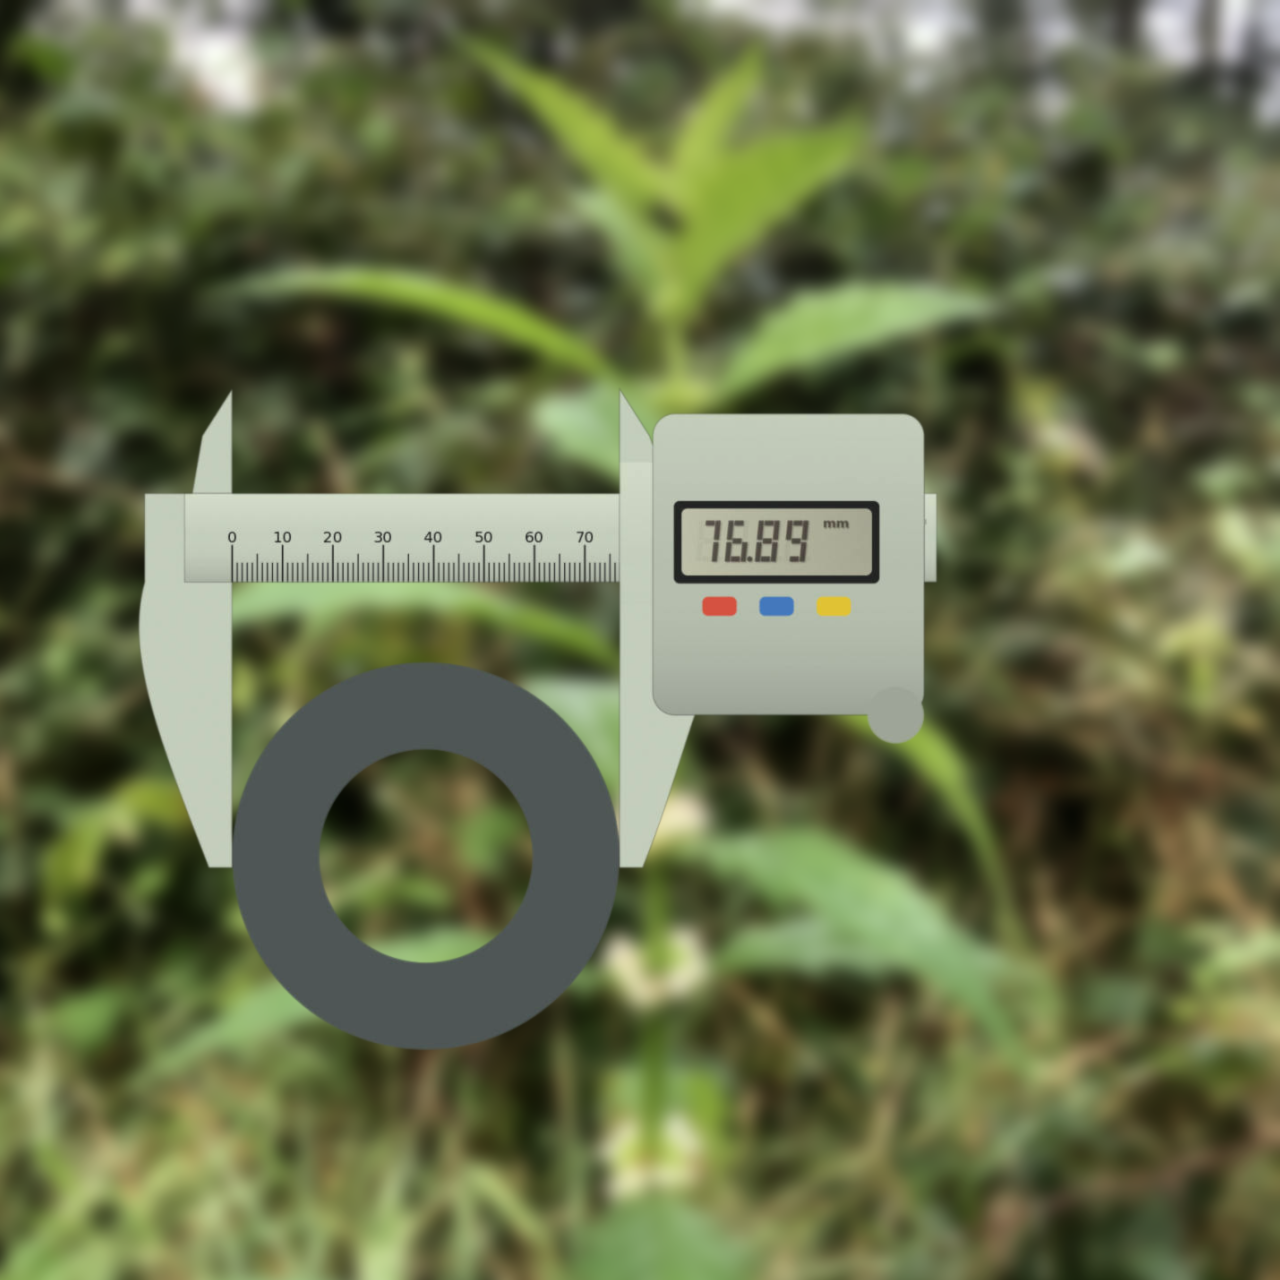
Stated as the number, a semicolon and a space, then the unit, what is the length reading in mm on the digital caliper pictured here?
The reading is 76.89; mm
